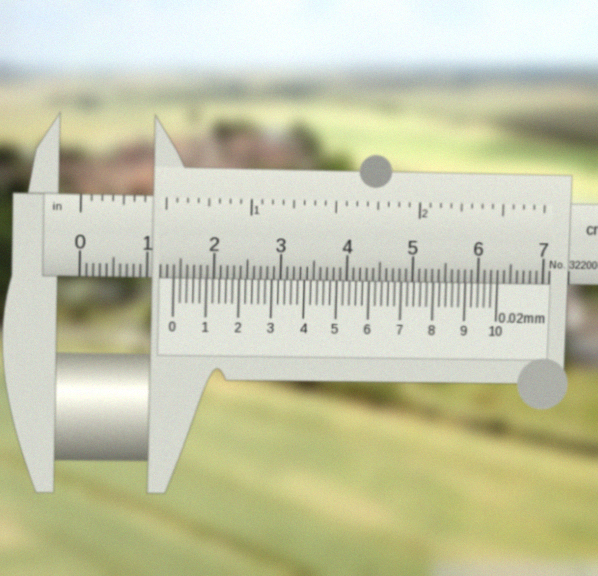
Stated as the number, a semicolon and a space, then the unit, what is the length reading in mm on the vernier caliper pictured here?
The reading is 14.0; mm
